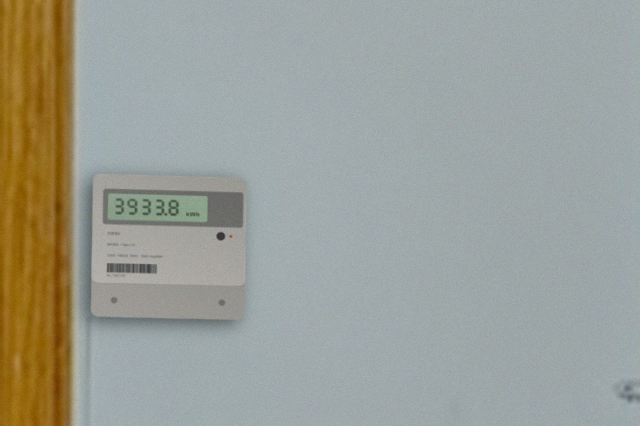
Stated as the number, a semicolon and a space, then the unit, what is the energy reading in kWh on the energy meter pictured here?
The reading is 3933.8; kWh
